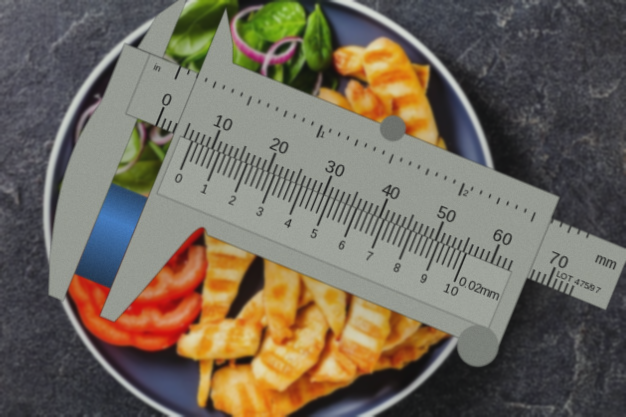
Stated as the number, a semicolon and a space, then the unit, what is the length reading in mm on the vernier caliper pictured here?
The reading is 6.5; mm
